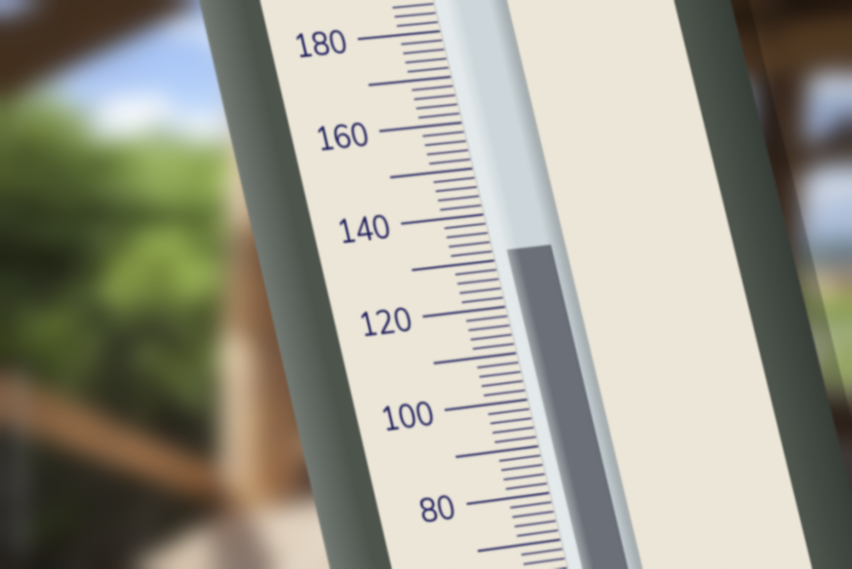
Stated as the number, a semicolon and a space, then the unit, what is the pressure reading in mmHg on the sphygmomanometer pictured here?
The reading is 132; mmHg
